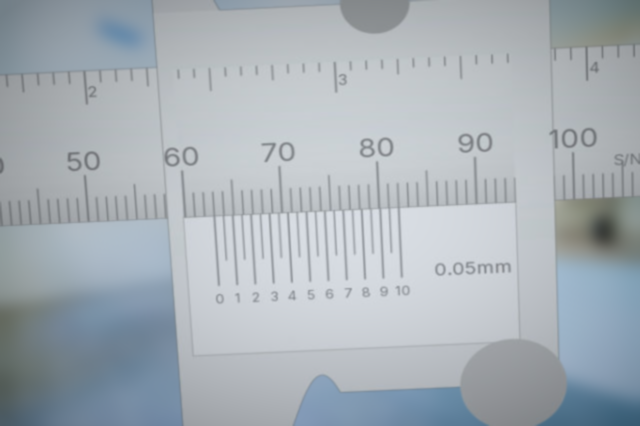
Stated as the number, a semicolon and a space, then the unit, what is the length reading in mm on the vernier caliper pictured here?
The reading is 63.0; mm
